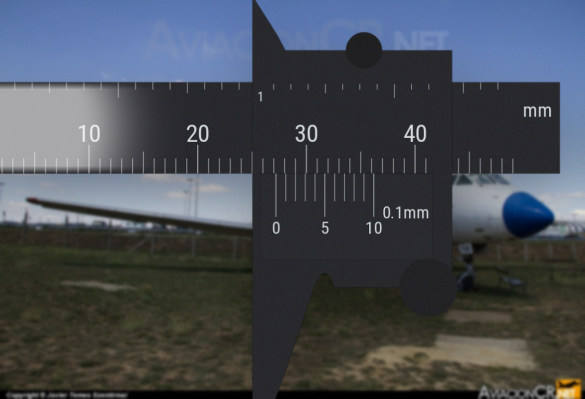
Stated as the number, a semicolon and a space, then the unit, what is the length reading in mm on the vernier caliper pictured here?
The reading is 27.2; mm
